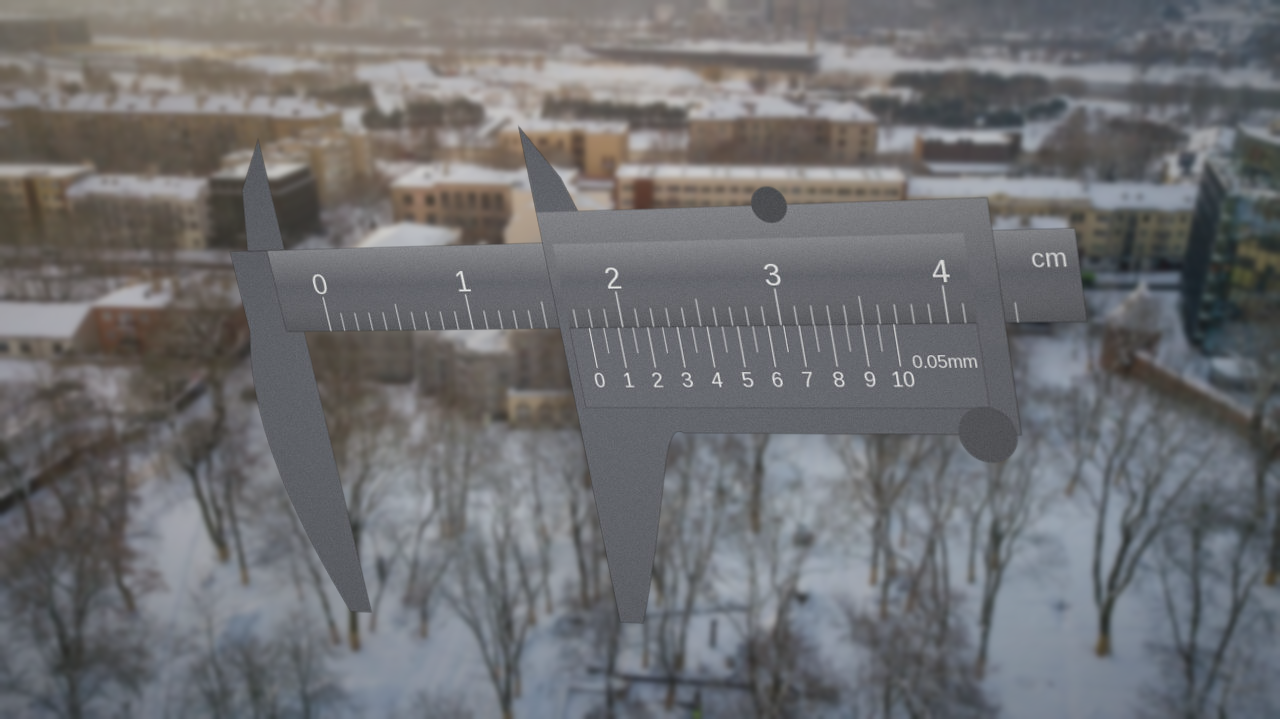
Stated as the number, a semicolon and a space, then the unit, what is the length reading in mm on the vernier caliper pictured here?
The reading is 17.8; mm
